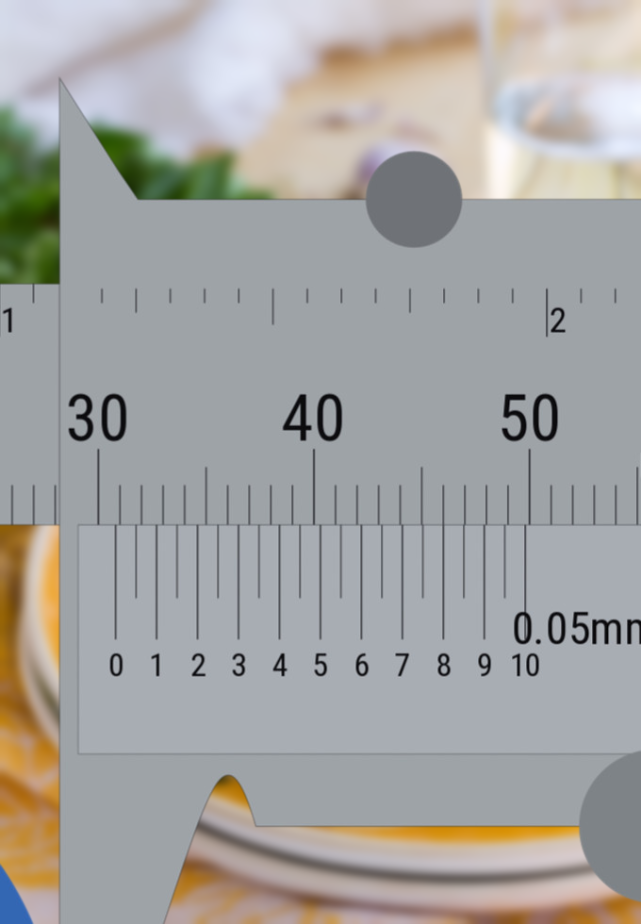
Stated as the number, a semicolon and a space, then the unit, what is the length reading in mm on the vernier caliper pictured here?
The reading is 30.8; mm
